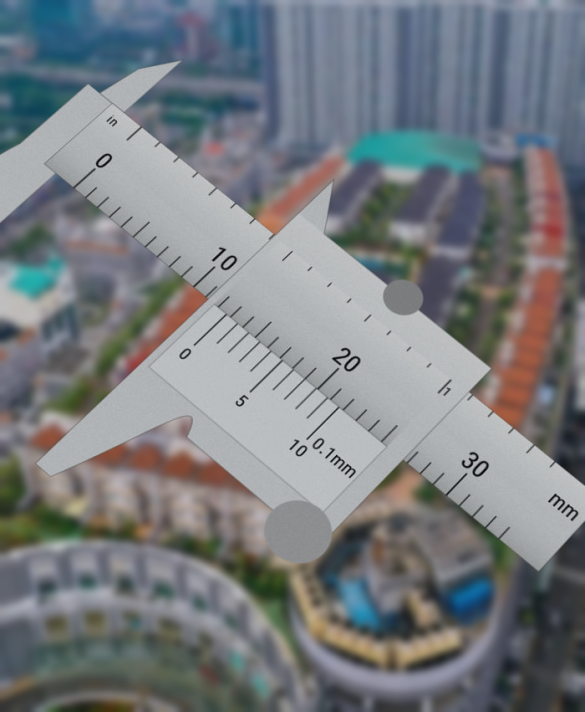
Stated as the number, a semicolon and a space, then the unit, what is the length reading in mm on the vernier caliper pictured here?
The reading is 12.7; mm
